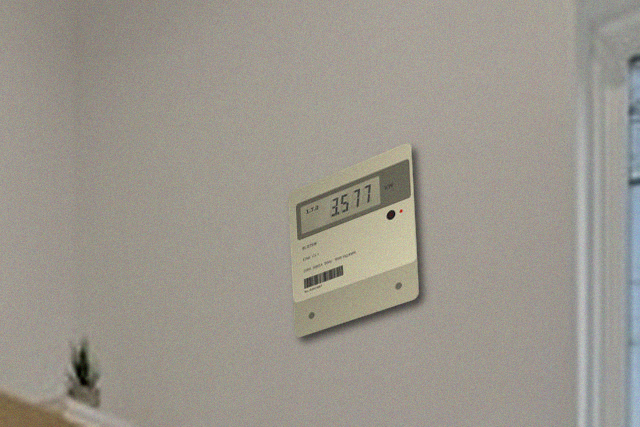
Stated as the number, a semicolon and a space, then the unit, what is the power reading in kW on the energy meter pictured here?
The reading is 3.577; kW
